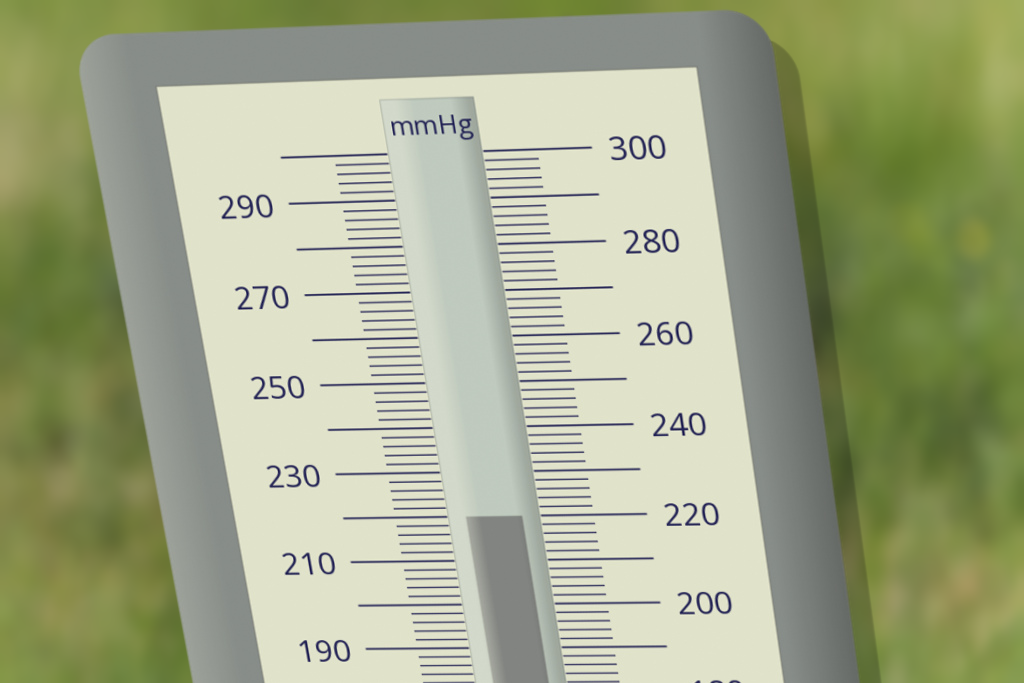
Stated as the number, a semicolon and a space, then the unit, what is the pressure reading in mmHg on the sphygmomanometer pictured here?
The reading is 220; mmHg
